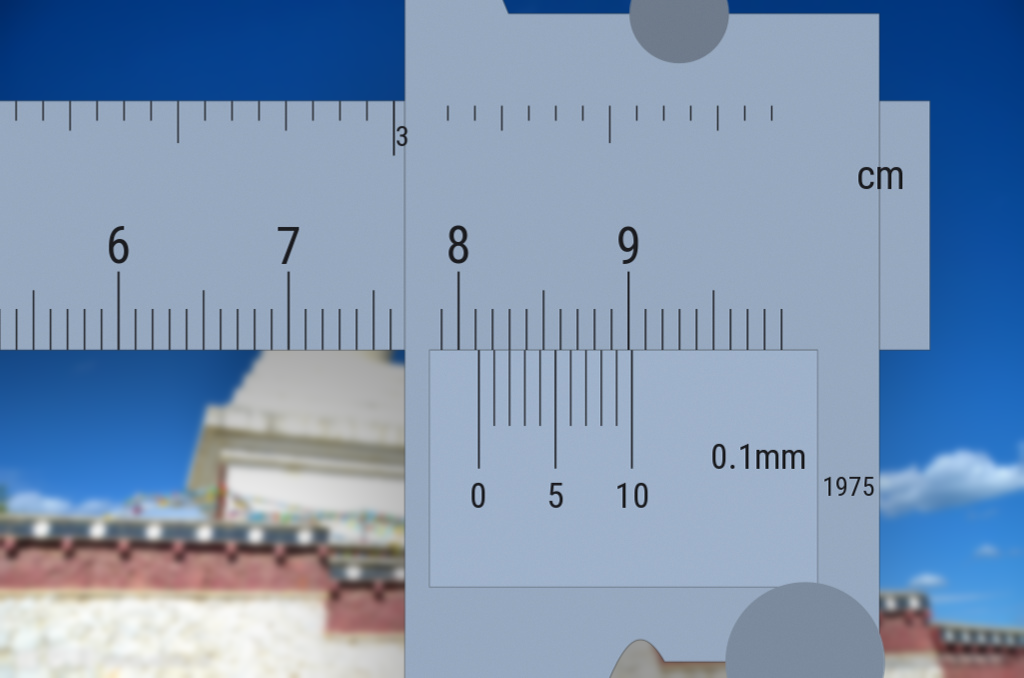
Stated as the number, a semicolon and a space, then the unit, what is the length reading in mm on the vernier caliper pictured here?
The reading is 81.2; mm
